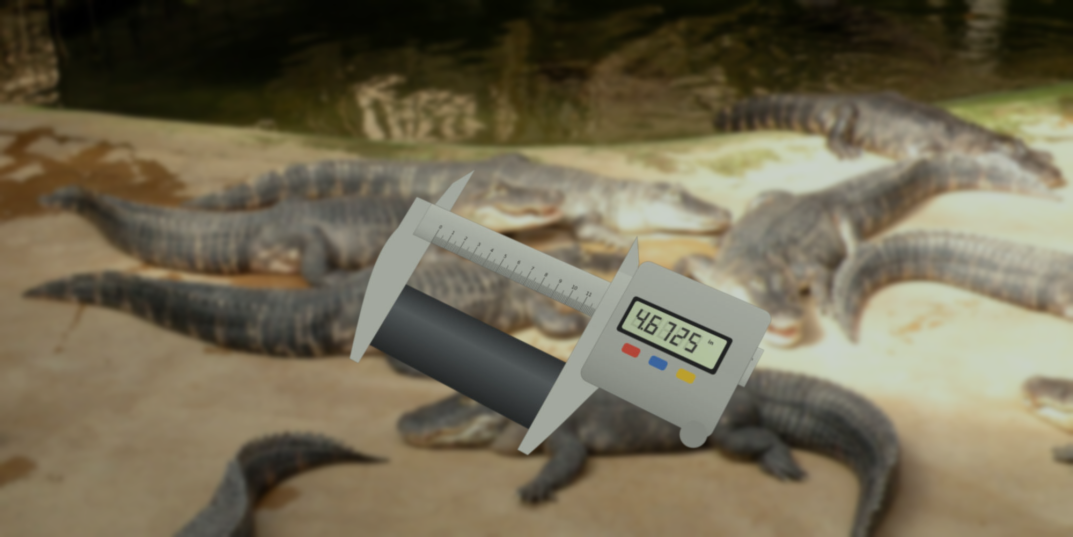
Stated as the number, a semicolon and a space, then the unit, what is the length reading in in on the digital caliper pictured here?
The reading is 4.6725; in
